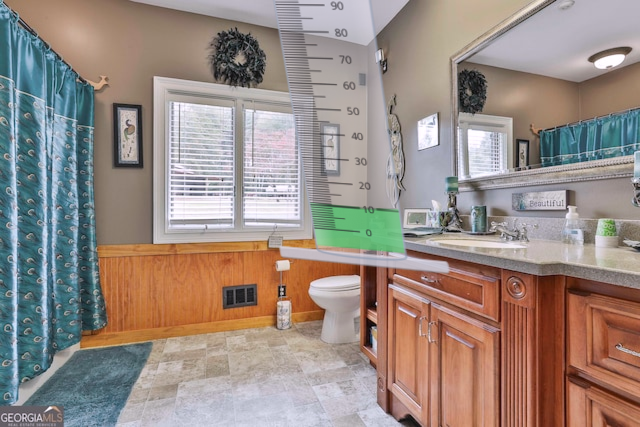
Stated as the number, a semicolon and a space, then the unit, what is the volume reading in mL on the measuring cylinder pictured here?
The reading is 10; mL
